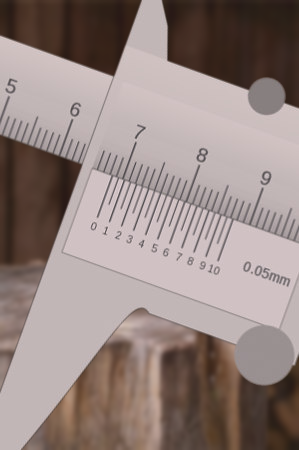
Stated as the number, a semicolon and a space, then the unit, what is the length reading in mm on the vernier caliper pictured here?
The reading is 68.4; mm
